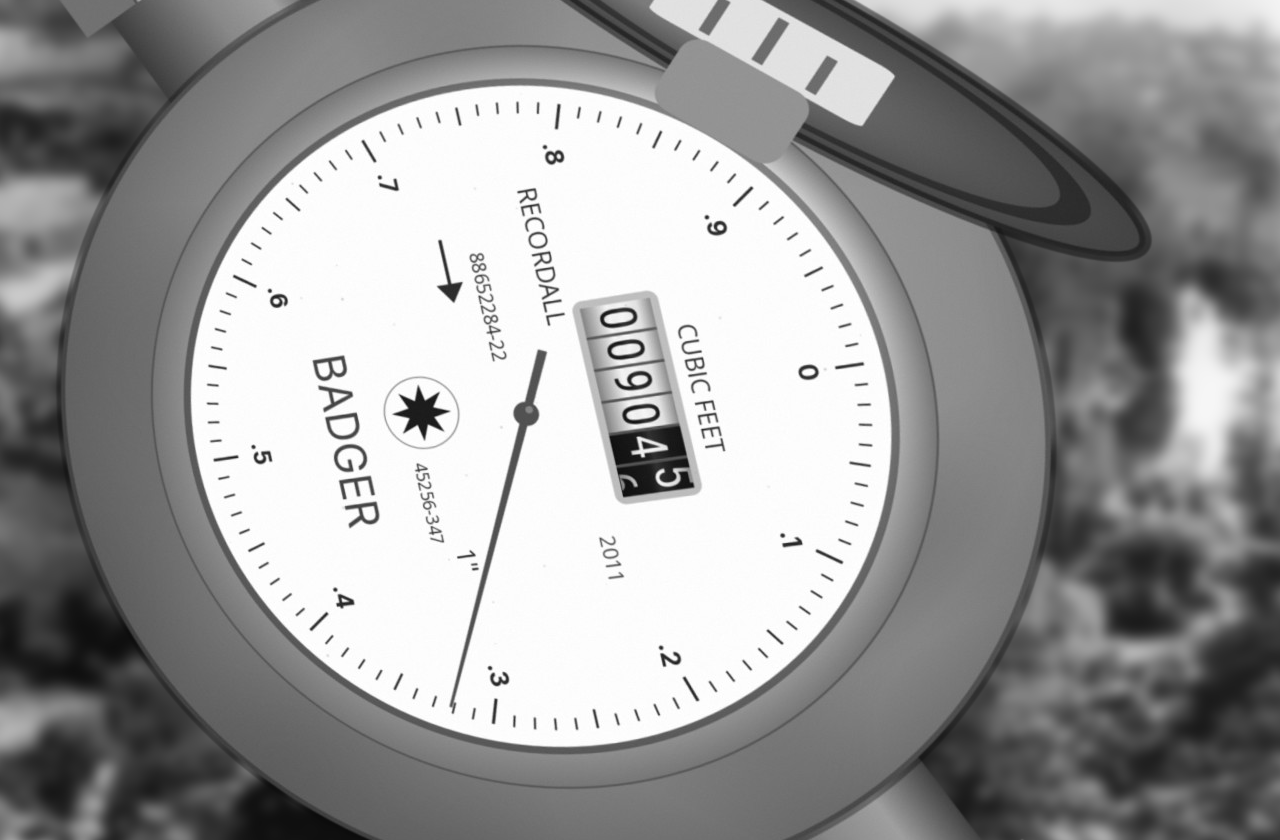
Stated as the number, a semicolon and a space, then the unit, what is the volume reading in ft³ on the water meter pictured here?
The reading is 9045.32; ft³
